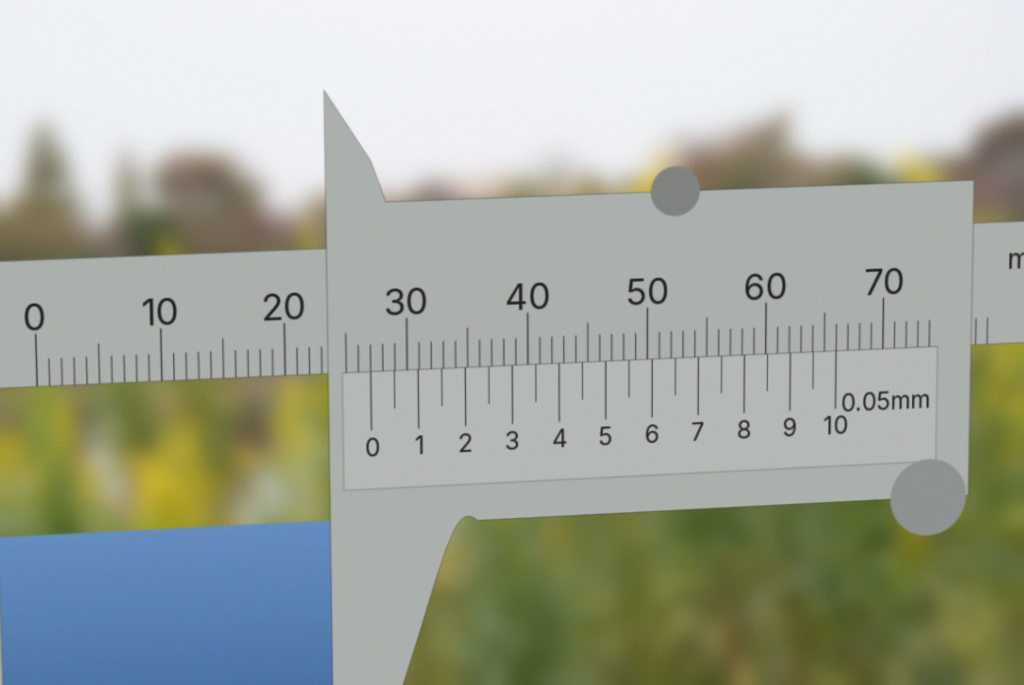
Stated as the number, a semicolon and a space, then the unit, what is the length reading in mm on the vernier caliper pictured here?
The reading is 27.0; mm
